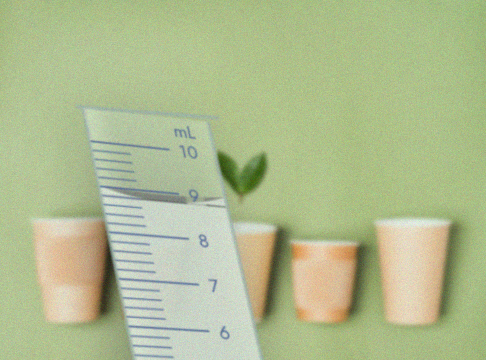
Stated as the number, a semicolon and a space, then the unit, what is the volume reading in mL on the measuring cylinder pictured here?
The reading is 8.8; mL
